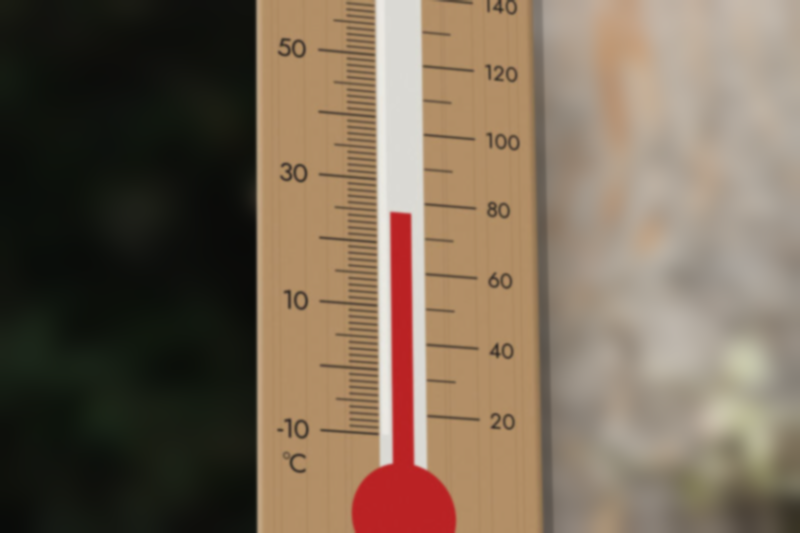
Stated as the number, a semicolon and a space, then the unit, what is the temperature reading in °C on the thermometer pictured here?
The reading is 25; °C
